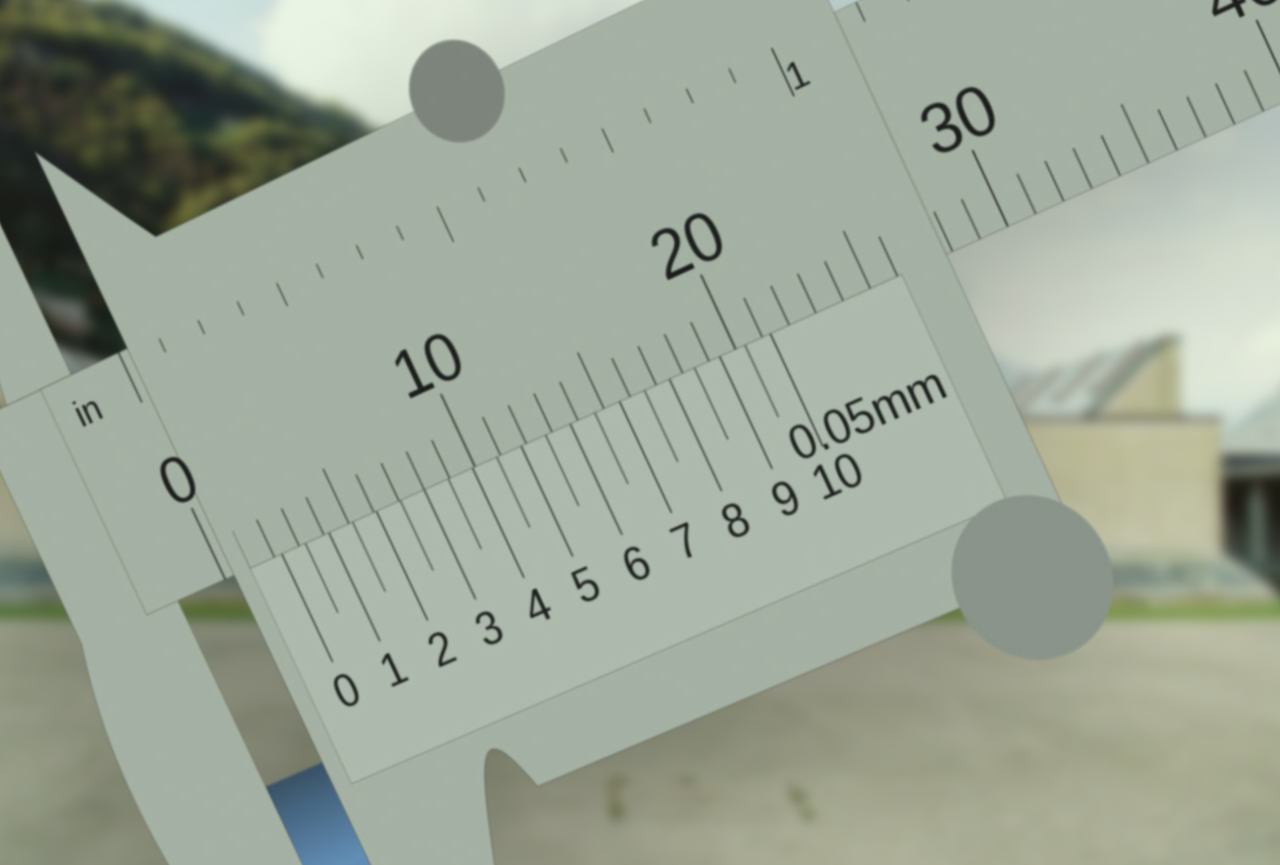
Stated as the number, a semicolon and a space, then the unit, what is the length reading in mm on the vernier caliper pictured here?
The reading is 2.3; mm
